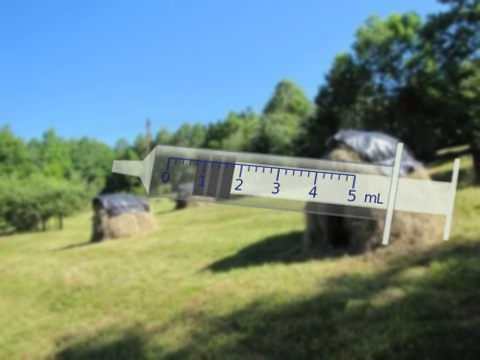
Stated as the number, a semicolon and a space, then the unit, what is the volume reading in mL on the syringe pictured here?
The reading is 0.8; mL
